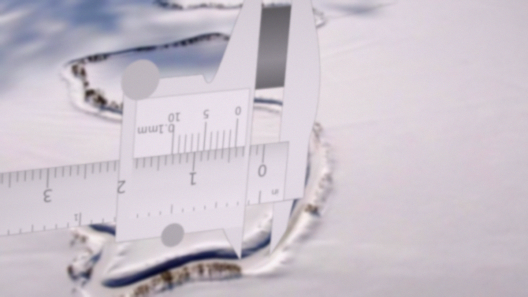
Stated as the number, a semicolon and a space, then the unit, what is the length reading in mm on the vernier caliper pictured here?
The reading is 4.2; mm
